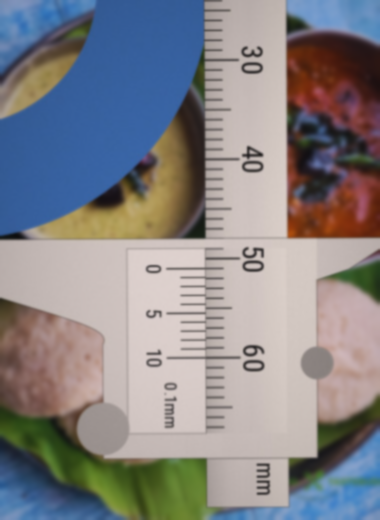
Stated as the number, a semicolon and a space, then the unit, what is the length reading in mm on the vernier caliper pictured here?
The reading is 51.0; mm
